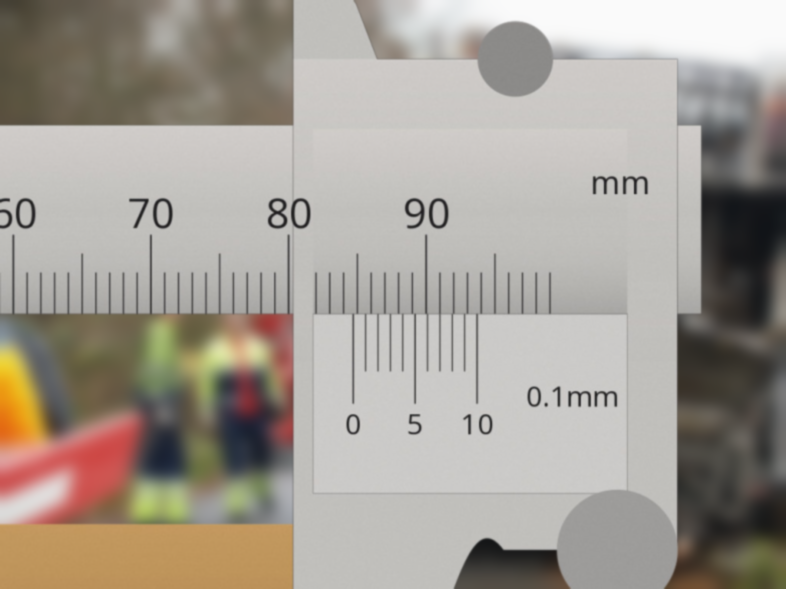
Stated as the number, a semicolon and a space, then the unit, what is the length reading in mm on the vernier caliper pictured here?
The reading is 84.7; mm
